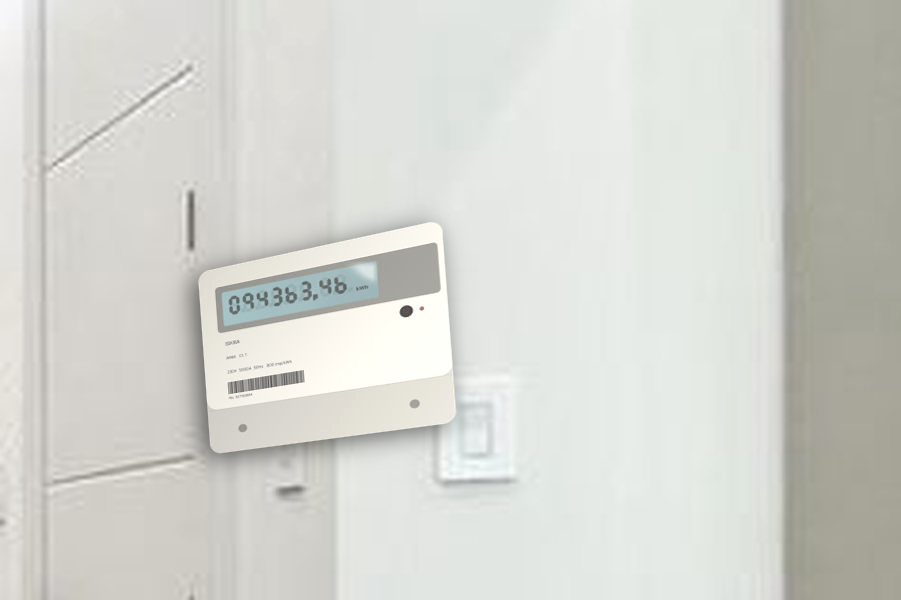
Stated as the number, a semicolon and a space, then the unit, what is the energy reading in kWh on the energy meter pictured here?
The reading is 94363.46; kWh
